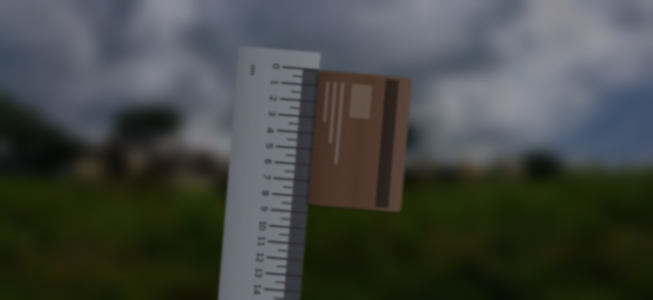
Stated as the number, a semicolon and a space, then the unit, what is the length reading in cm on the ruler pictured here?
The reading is 8.5; cm
